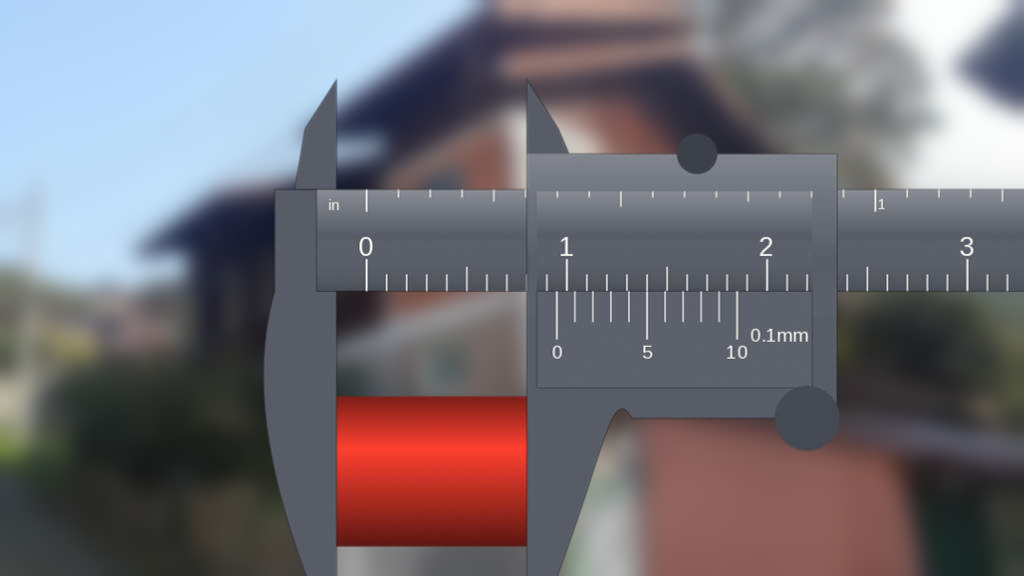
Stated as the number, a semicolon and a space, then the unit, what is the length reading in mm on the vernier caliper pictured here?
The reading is 9.5; mm
